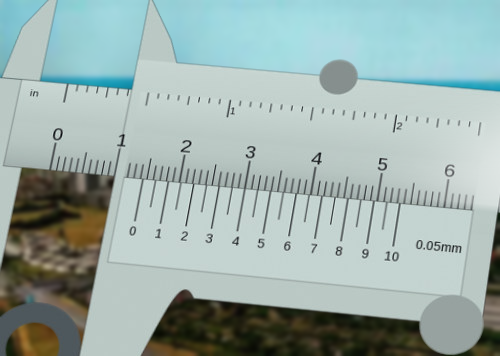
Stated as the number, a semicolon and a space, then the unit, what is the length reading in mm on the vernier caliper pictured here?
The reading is 14.4; mm
